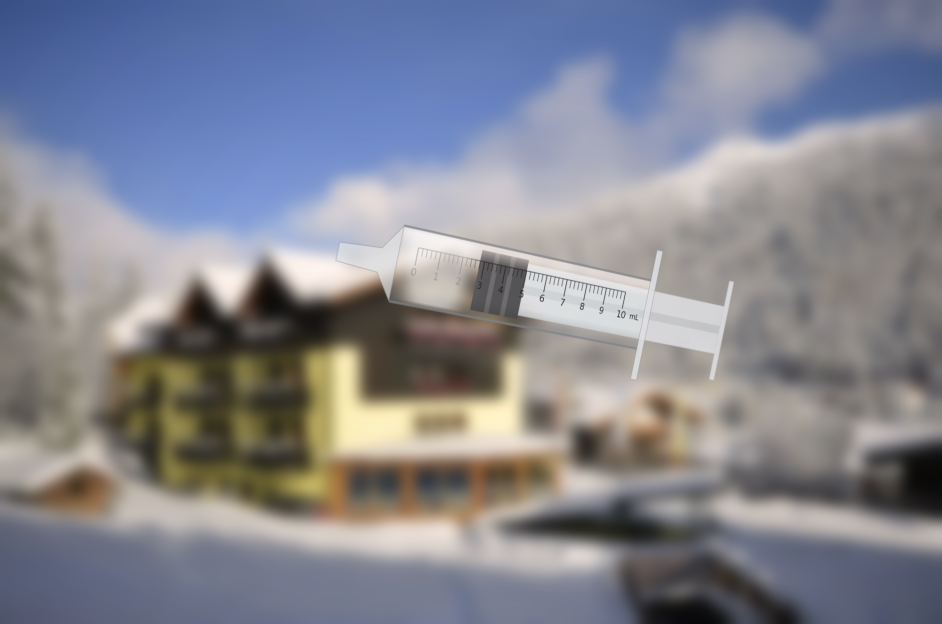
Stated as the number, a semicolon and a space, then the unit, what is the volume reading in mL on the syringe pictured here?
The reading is 2.8; mL
